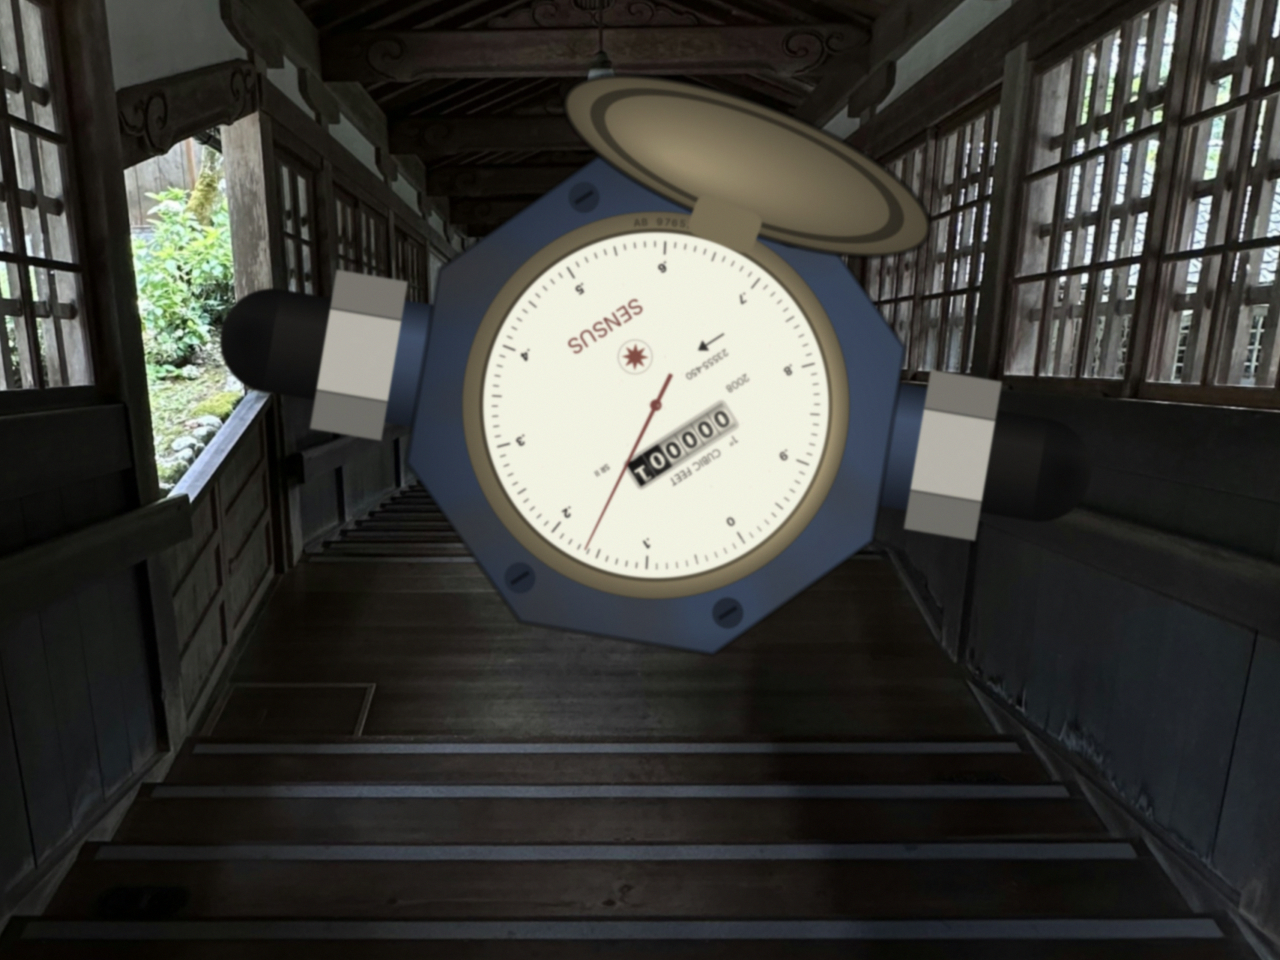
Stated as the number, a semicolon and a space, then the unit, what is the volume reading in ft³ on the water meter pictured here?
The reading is 1.16; ft³
